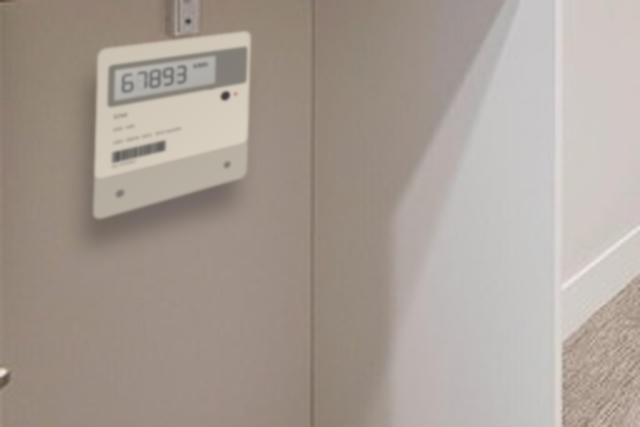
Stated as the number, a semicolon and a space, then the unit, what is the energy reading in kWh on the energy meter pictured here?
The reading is 67893; kWh
